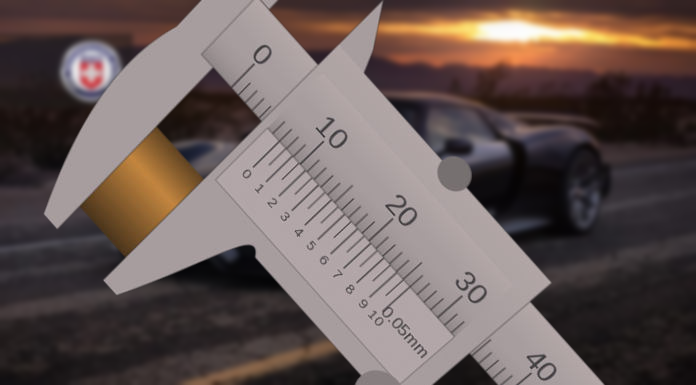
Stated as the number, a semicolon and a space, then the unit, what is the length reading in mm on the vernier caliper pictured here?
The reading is 7.0; mm
